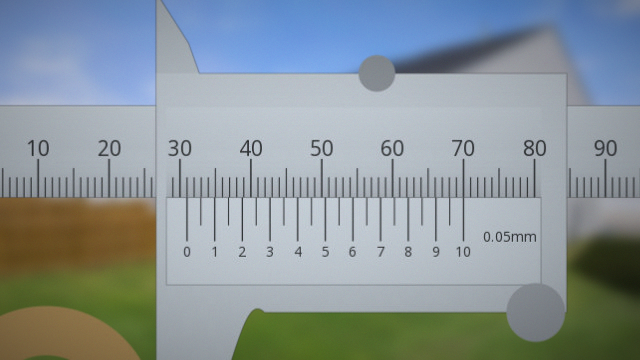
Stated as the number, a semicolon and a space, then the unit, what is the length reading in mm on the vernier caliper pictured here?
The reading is 31.0; mm
